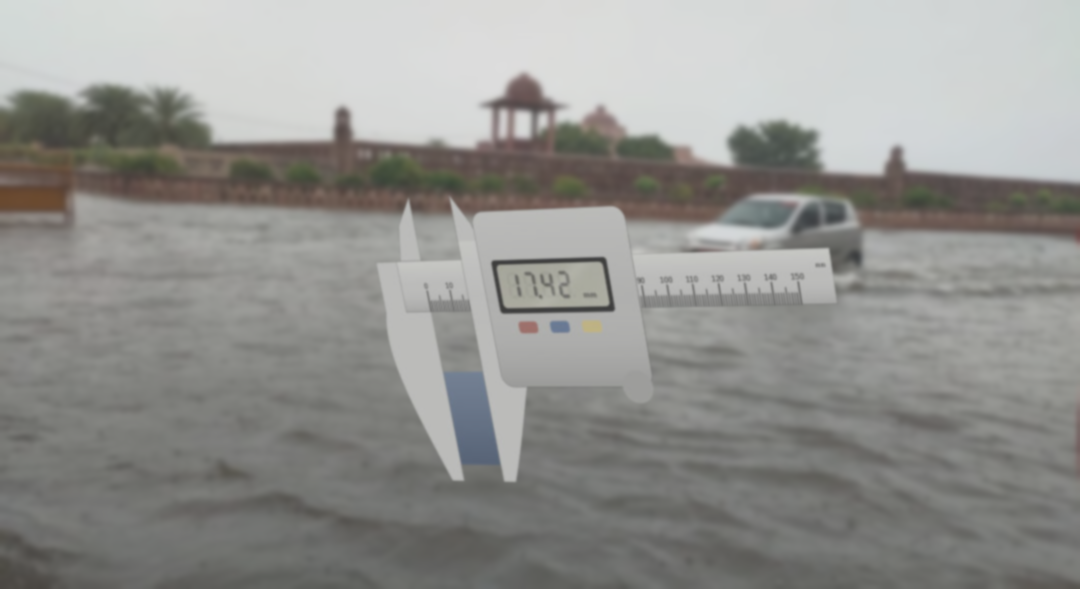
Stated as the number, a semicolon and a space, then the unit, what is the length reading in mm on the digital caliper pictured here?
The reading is 17.42; mm
